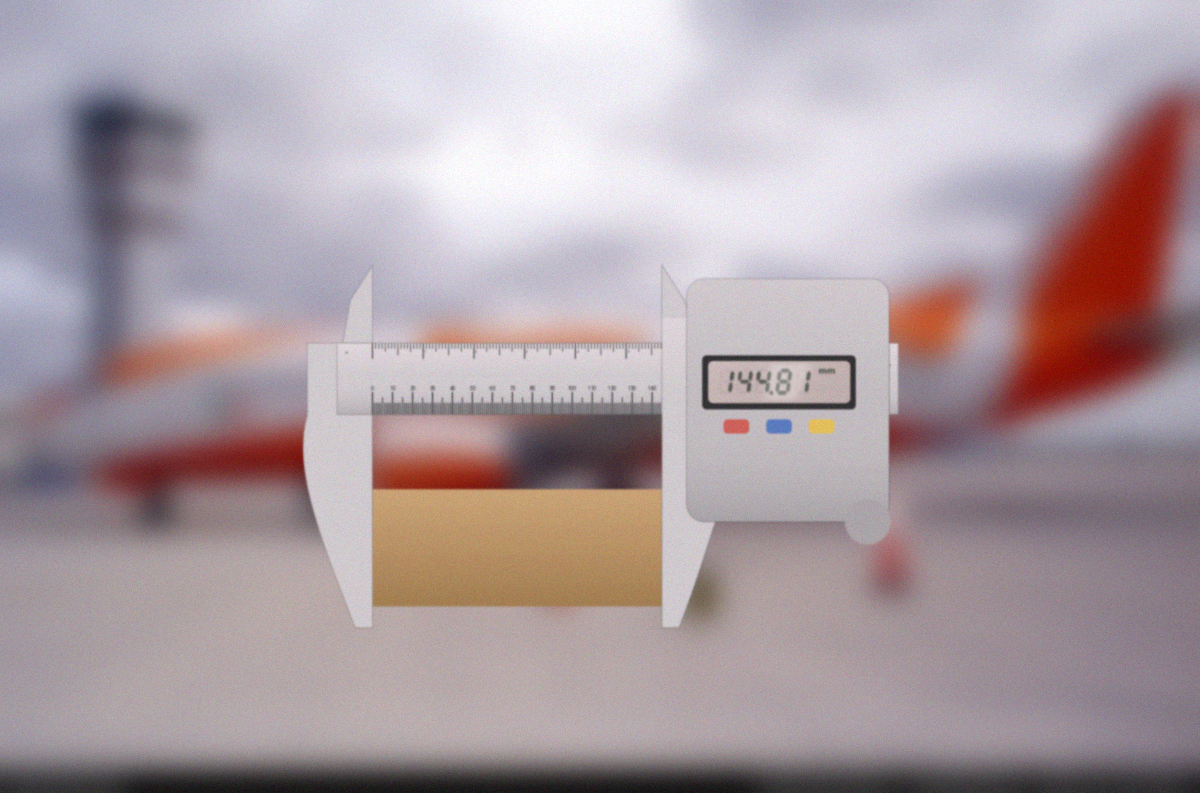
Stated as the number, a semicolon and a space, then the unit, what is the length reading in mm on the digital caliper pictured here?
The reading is 144.81; mm
